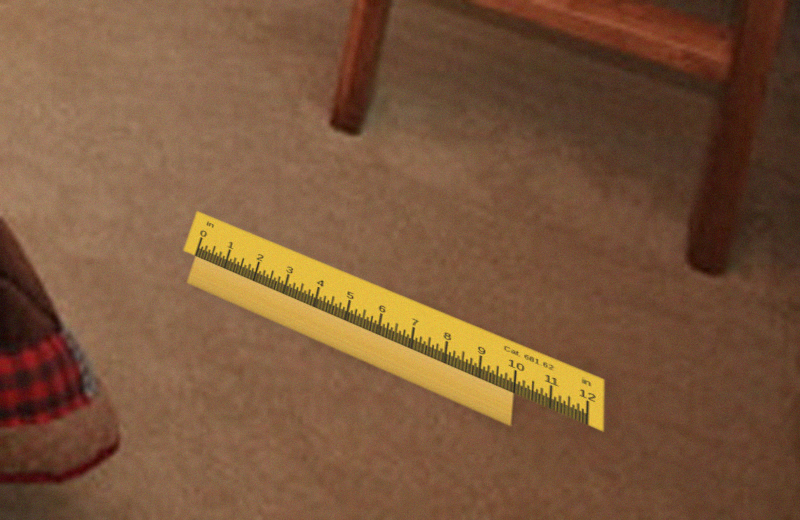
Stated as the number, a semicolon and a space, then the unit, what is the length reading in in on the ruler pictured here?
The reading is 10; in
